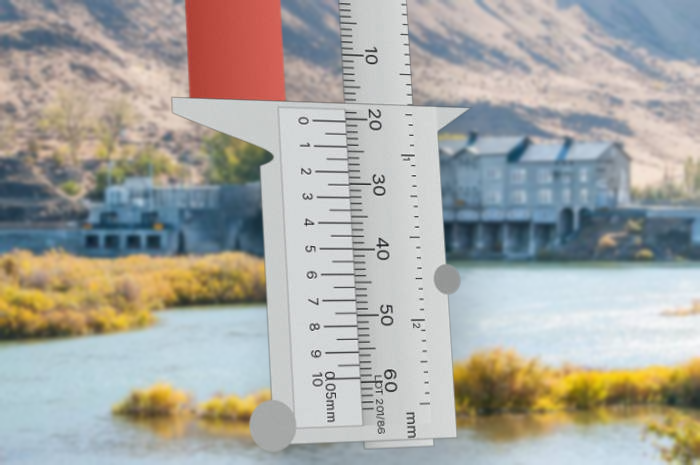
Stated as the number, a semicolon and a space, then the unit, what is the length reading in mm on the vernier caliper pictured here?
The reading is 20.4; mm
